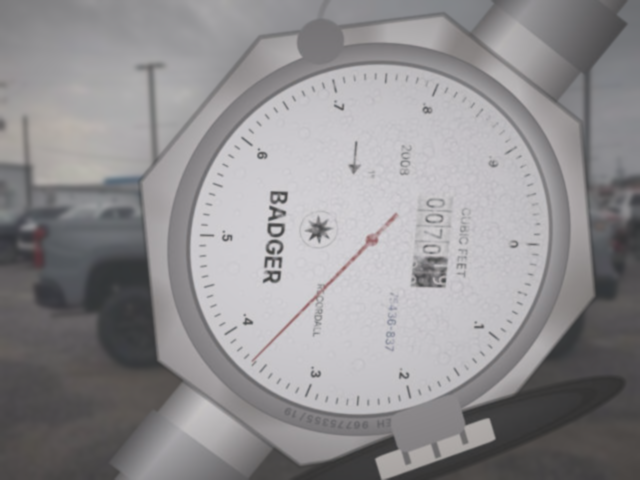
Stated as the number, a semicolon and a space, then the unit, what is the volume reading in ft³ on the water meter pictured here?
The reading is 7019.36; ft³
